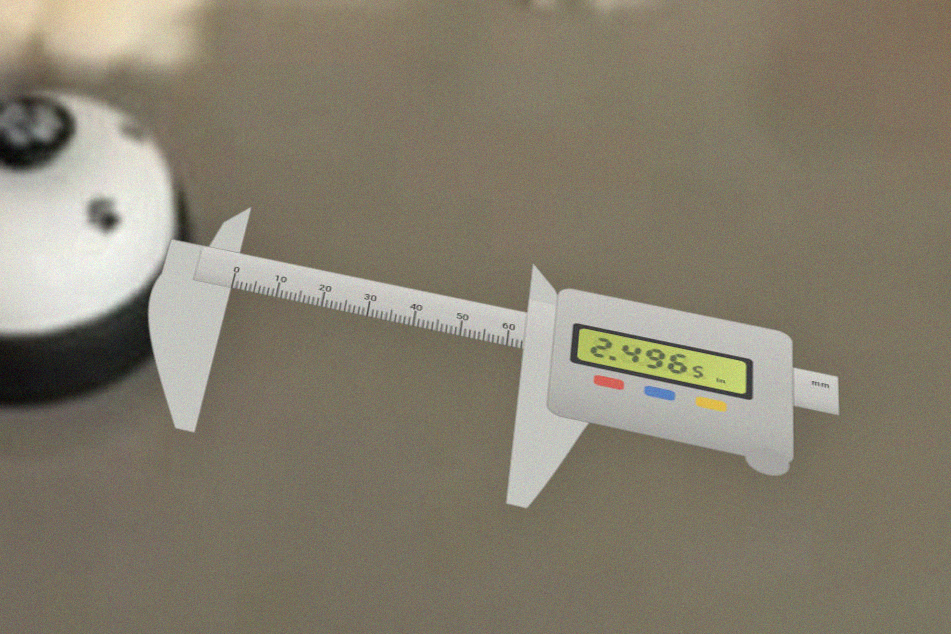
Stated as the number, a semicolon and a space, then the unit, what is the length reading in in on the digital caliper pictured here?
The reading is 2.4965; in
